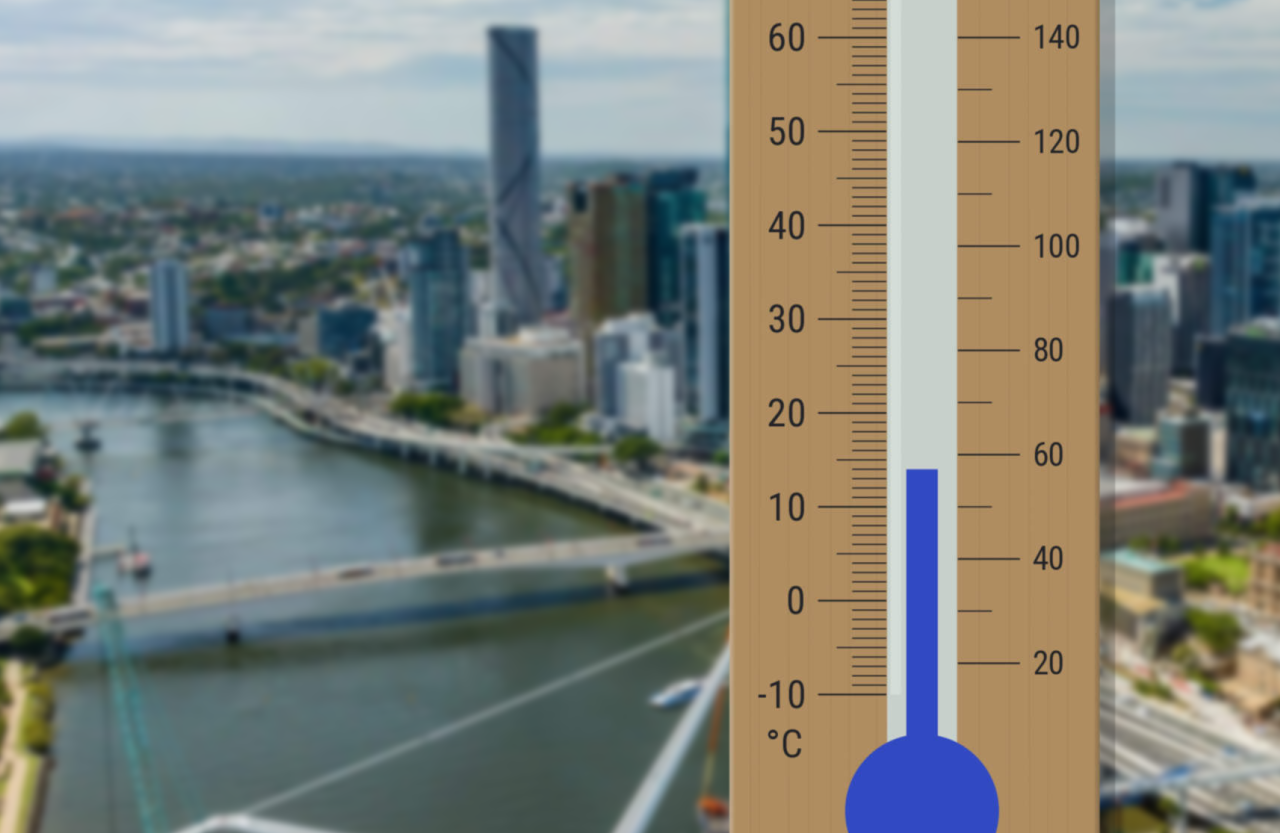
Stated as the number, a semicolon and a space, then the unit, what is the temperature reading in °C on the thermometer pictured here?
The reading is 14; °C
